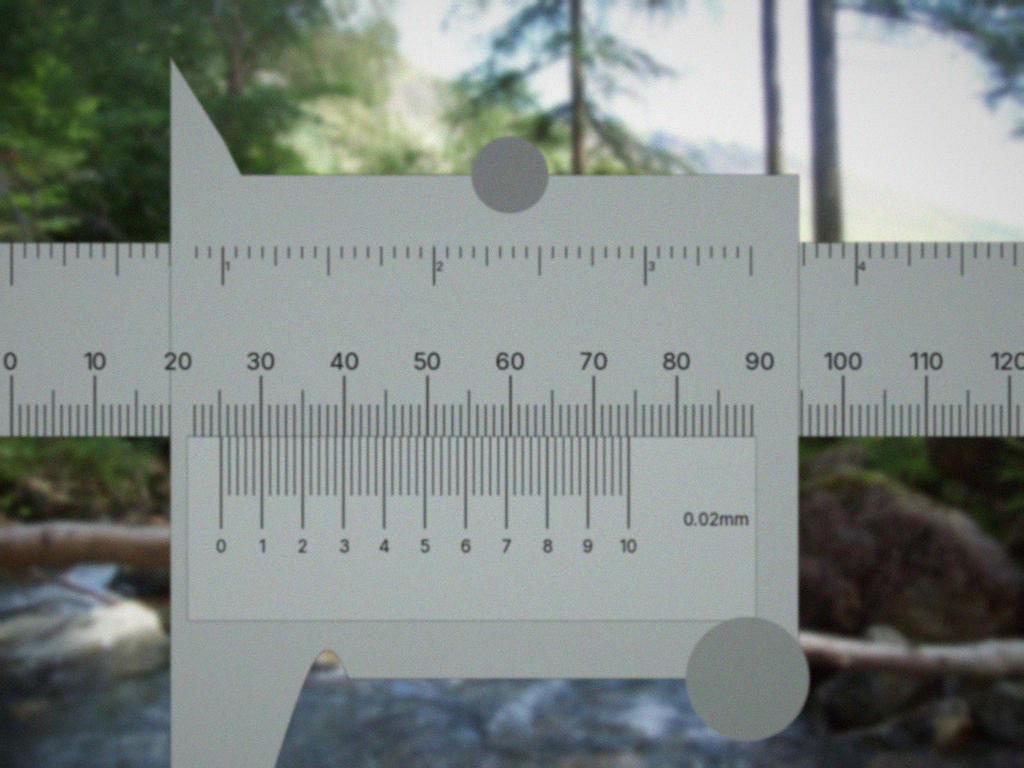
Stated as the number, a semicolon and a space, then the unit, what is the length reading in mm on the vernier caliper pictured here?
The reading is 25.2; mm
